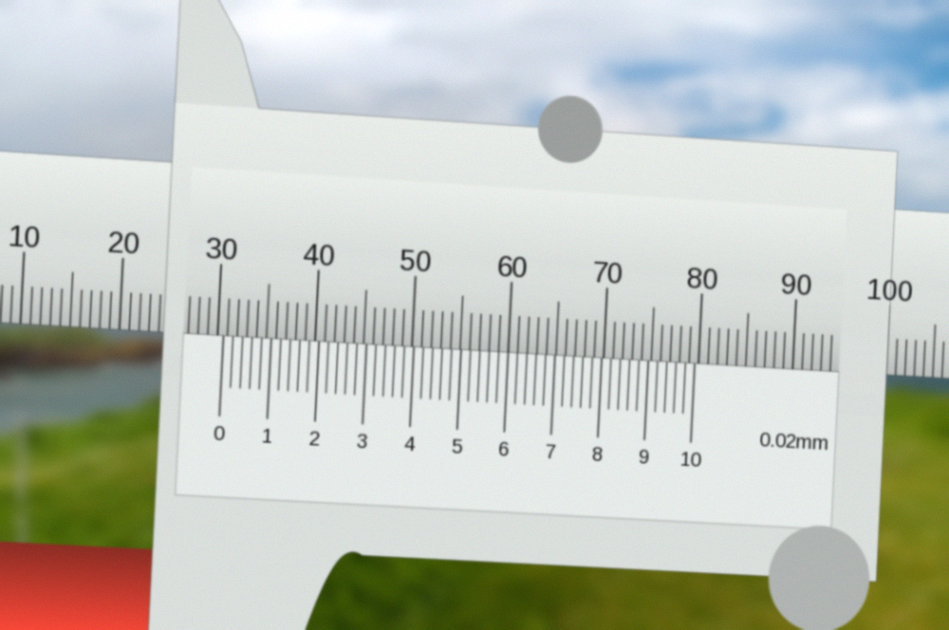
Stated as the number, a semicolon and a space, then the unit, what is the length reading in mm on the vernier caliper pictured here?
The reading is 30.6; mm
